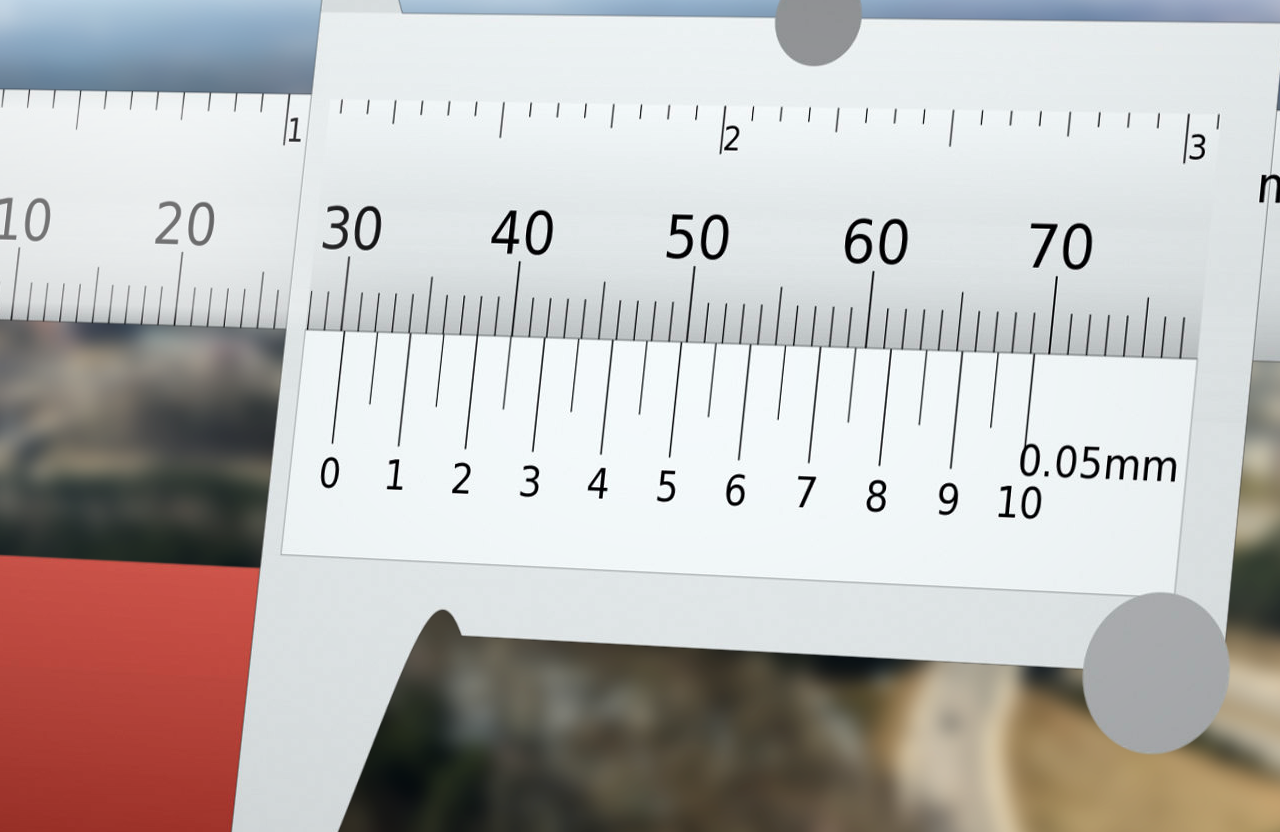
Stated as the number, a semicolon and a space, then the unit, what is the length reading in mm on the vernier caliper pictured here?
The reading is 30.2; mm
